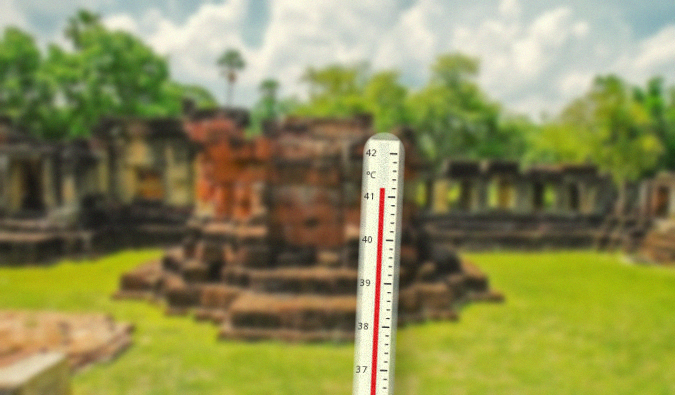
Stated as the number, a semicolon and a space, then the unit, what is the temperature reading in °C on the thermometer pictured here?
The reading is 41.2; °C
